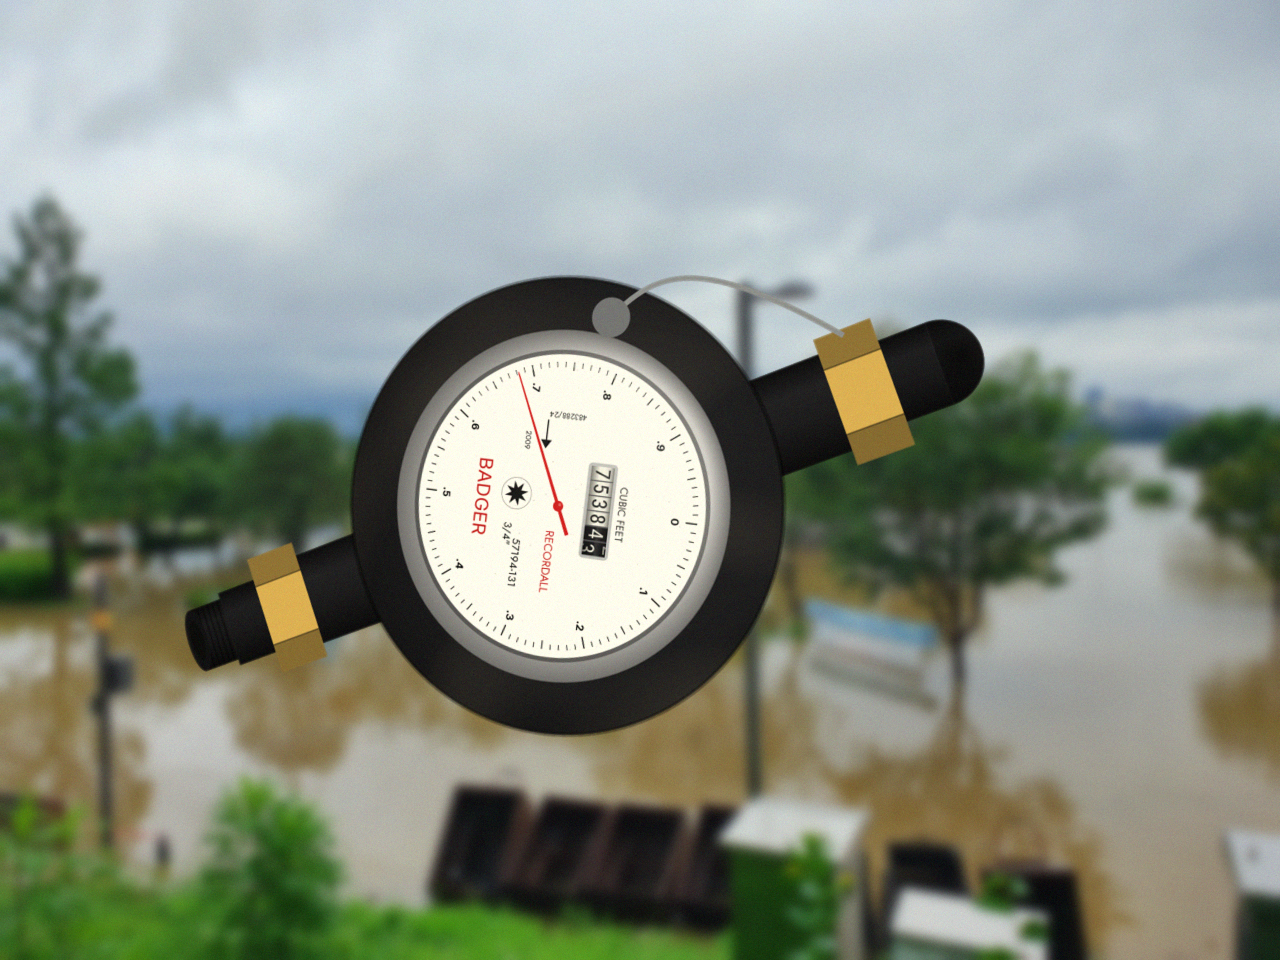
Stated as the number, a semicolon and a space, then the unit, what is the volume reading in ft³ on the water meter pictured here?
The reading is 753842.68; ft³
